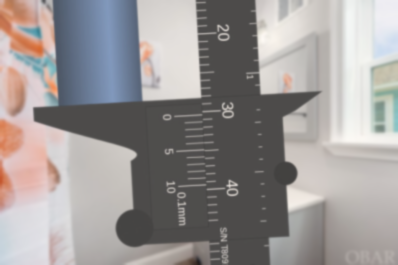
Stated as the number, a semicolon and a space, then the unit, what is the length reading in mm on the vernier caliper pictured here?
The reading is 30.4; mm
